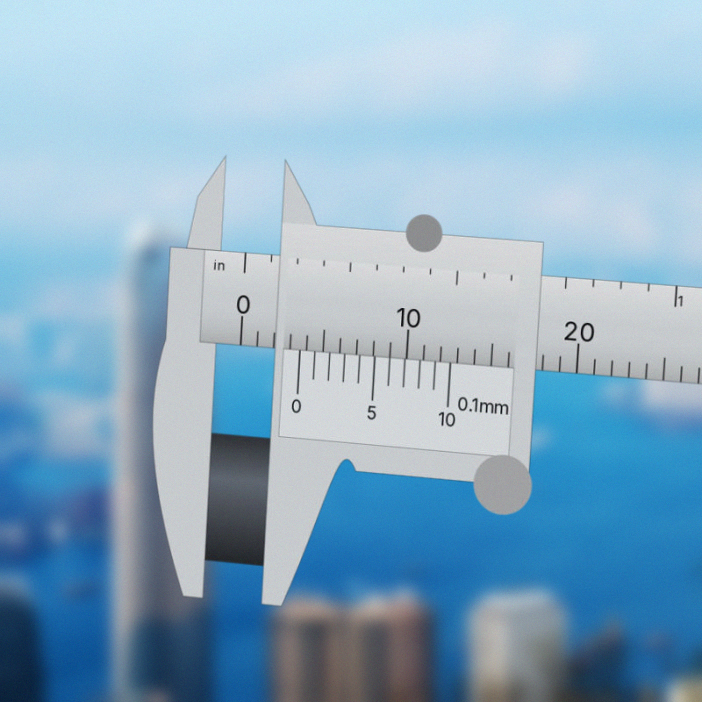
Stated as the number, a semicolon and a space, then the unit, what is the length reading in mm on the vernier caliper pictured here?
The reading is 3.6; mm
